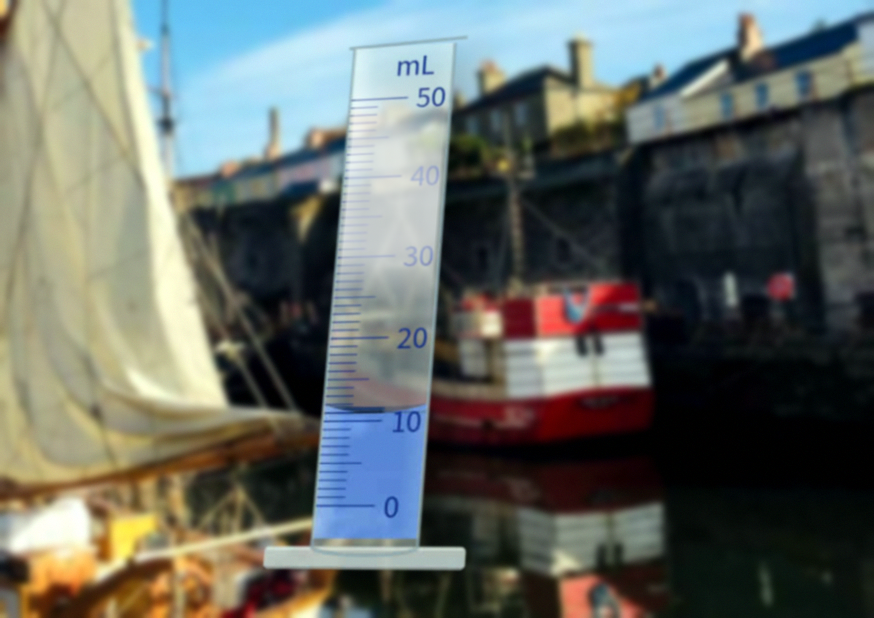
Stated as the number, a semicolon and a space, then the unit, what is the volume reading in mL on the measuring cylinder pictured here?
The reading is 11; mL
